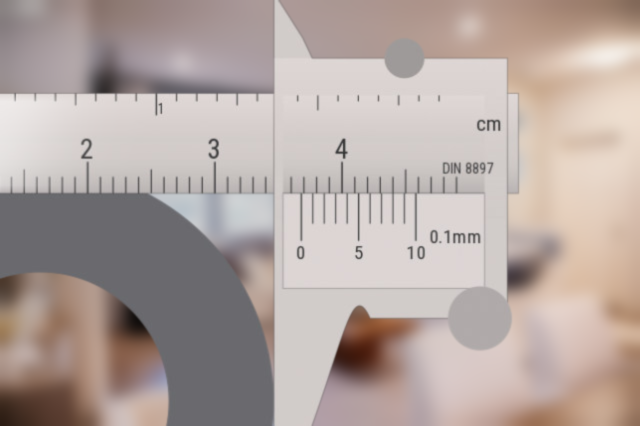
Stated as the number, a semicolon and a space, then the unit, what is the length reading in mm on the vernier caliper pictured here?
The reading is 36.8; mm
